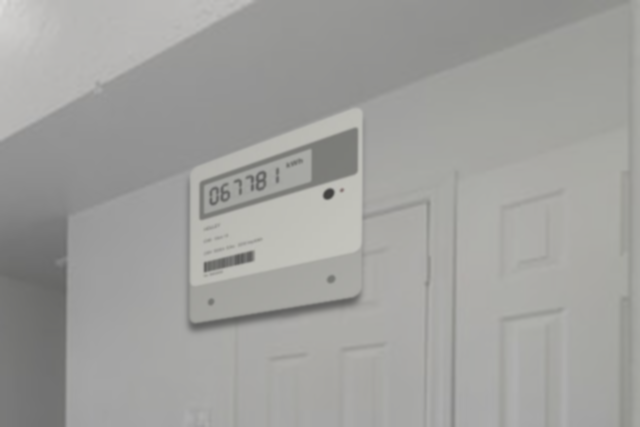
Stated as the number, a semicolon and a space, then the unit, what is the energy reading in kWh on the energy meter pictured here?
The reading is 67781; kWh
